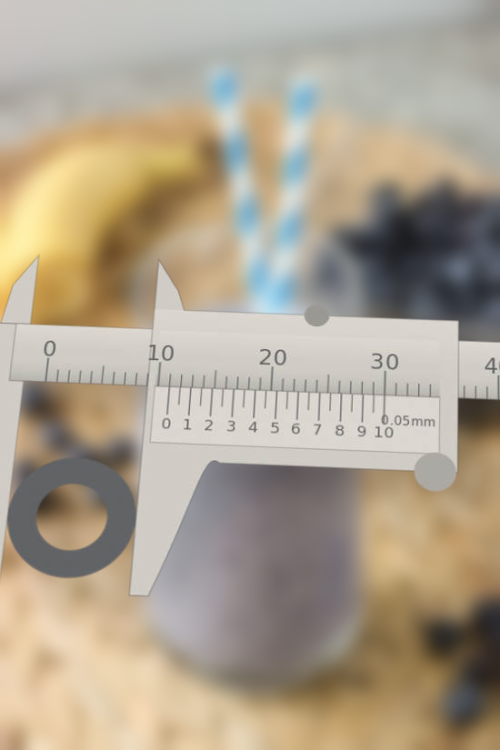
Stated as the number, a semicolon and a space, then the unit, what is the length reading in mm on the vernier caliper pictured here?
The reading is 11.0; mm
